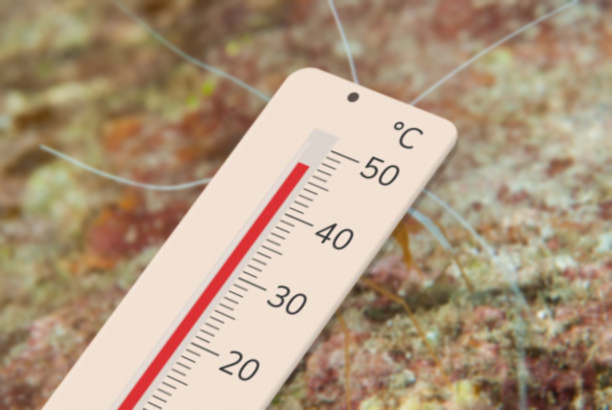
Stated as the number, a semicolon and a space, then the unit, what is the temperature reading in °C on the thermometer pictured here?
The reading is 47; °C
